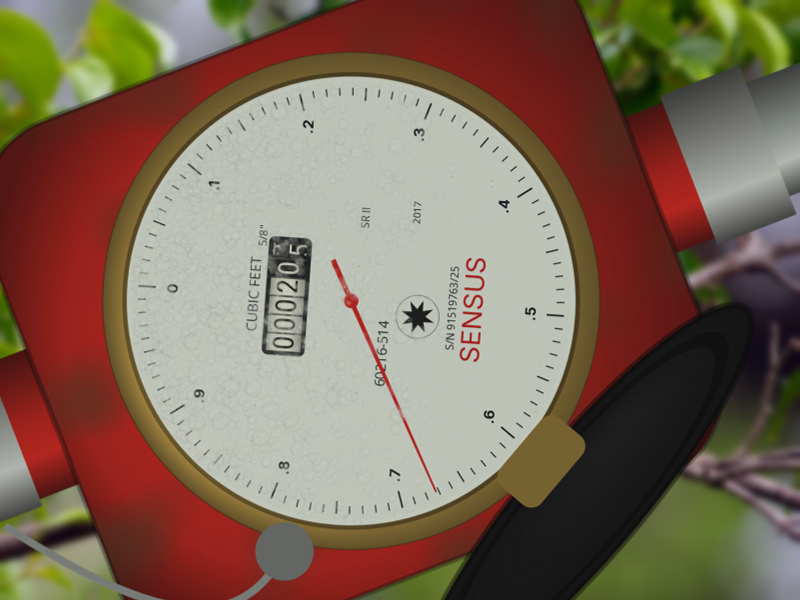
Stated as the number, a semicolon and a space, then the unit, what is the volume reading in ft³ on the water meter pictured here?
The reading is 204.67; ft³
